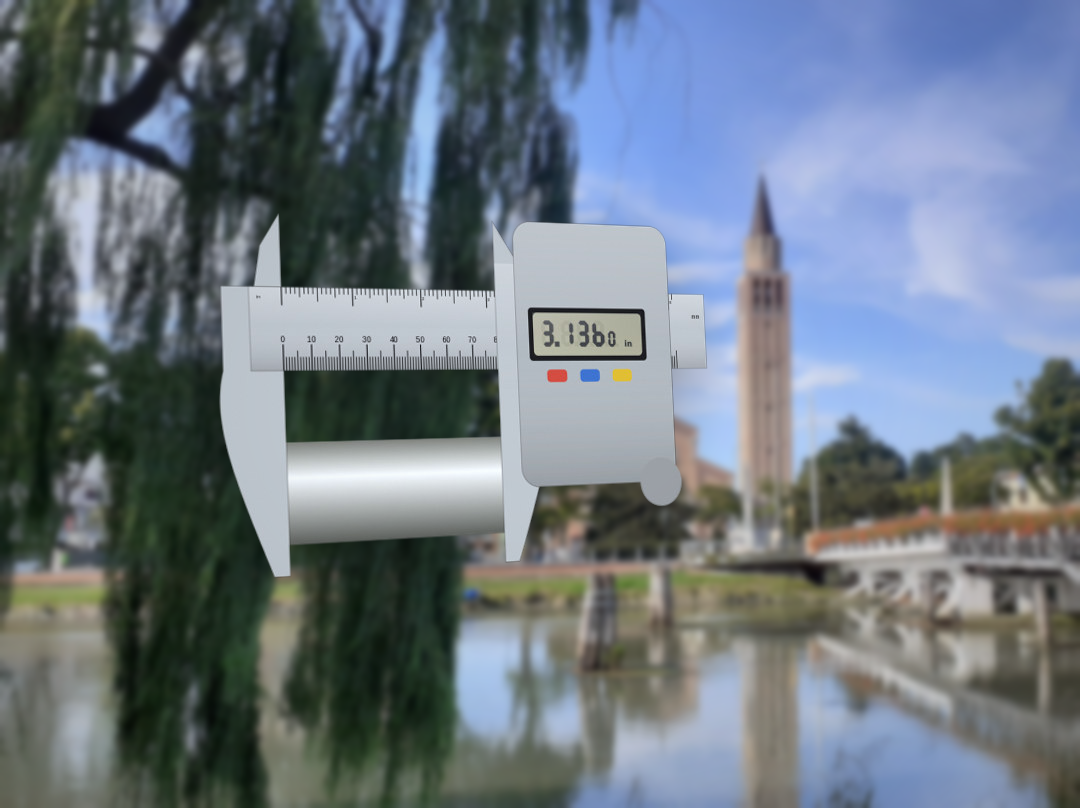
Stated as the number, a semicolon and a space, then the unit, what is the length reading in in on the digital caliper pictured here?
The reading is 3.1360; in
